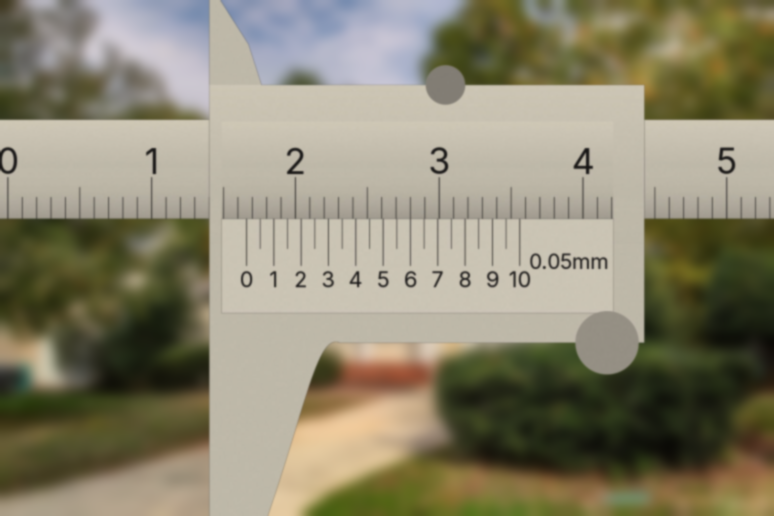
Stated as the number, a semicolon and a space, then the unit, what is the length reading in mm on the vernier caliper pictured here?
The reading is 16.6; mm
